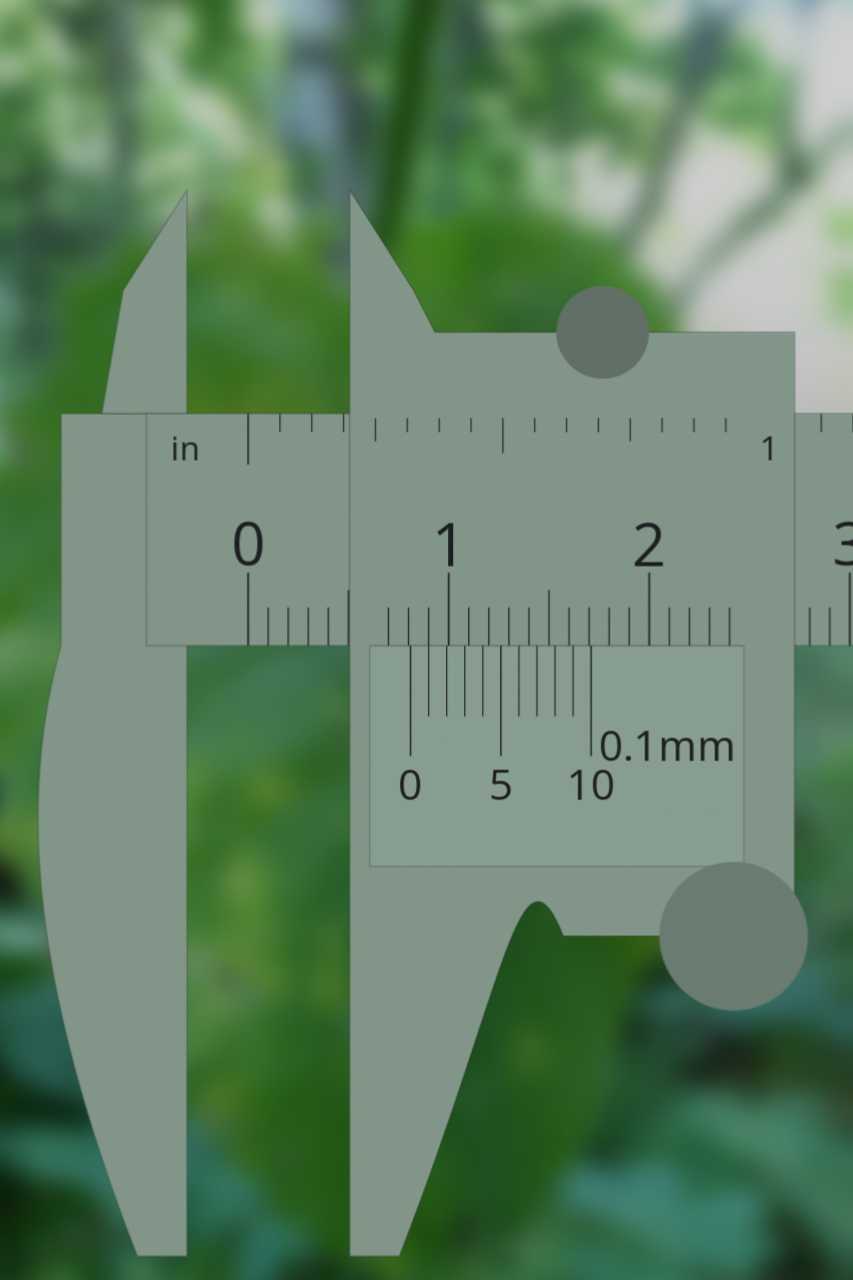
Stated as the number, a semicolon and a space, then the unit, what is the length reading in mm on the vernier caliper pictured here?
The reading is 8.1; mm
